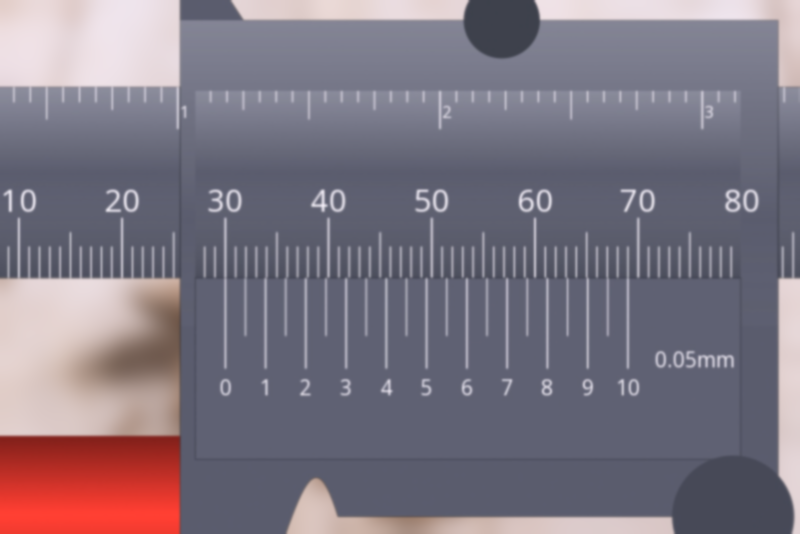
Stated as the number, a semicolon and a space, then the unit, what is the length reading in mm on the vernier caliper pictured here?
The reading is 30.0; mm
